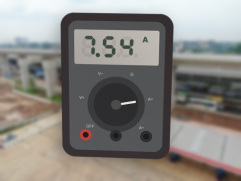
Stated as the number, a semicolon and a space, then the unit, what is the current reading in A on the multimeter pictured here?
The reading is 7.54; A
